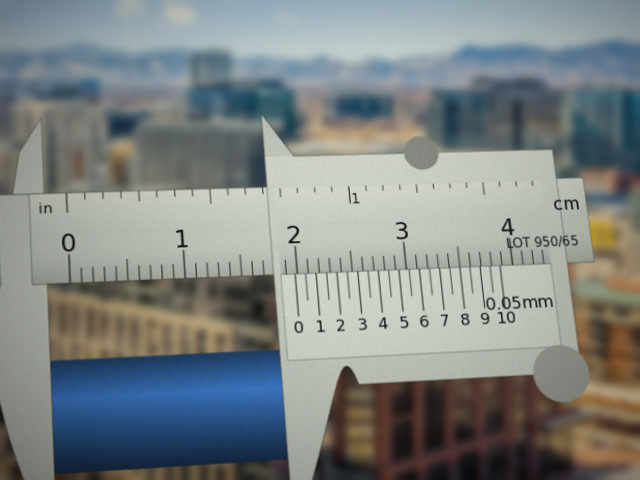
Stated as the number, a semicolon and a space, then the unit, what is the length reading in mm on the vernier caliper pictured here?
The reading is 19.8; mm
